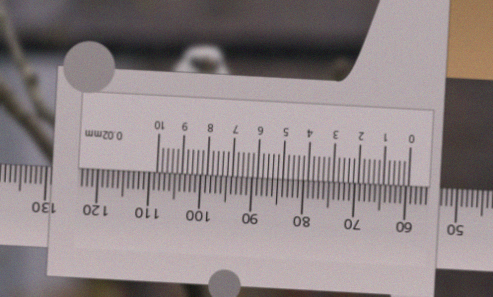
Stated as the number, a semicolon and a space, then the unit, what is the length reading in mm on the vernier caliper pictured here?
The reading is 59.5; mm
